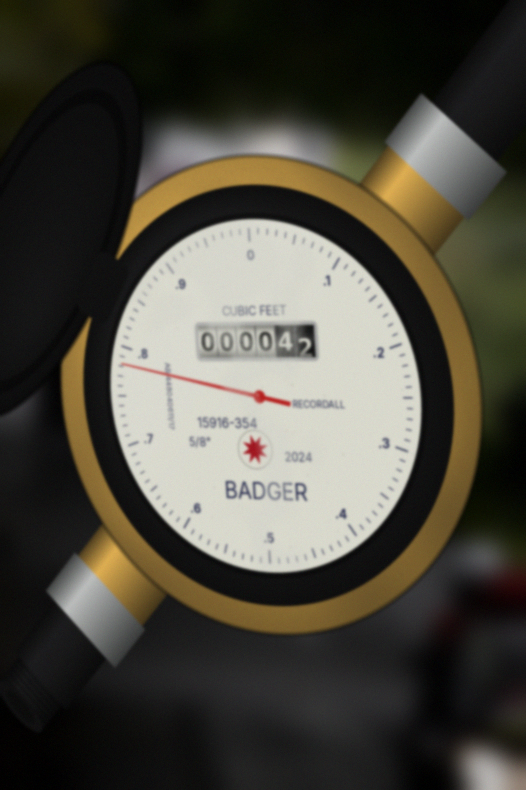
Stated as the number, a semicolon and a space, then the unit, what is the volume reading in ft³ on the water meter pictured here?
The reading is 41.78; ft³
